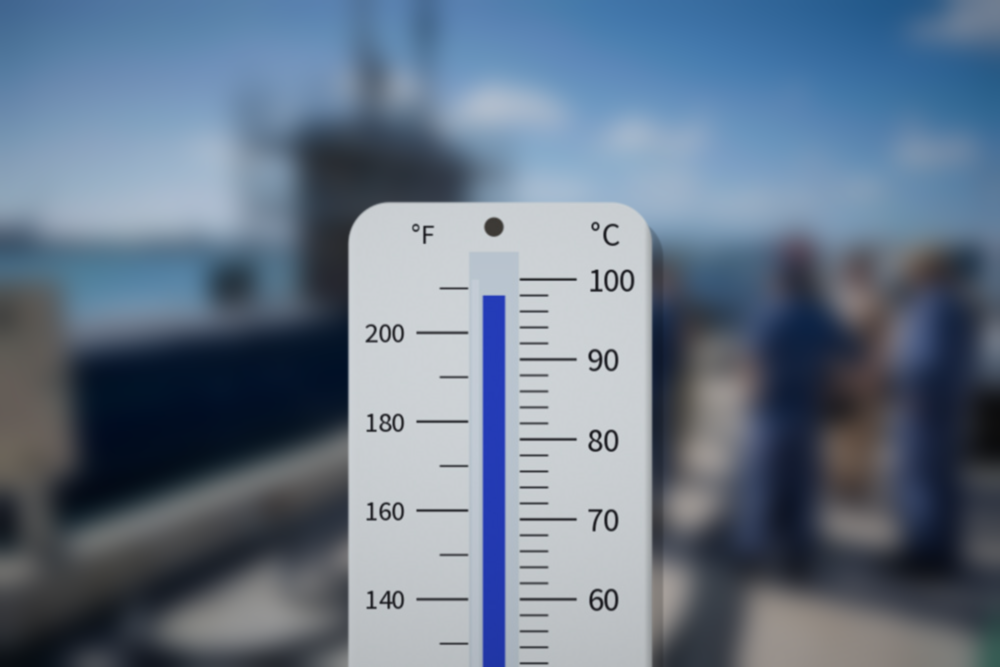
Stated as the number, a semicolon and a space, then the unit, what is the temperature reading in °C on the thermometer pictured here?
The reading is 98; °C
